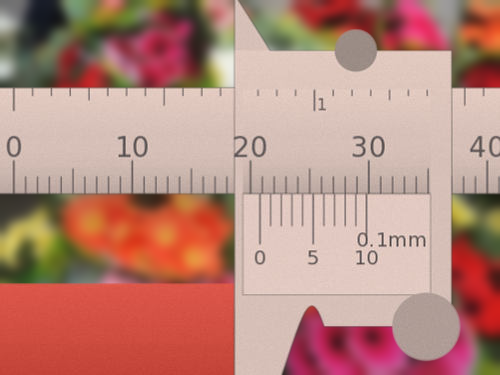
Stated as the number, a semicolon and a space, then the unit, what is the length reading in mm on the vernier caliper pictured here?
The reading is 20.8; mm
